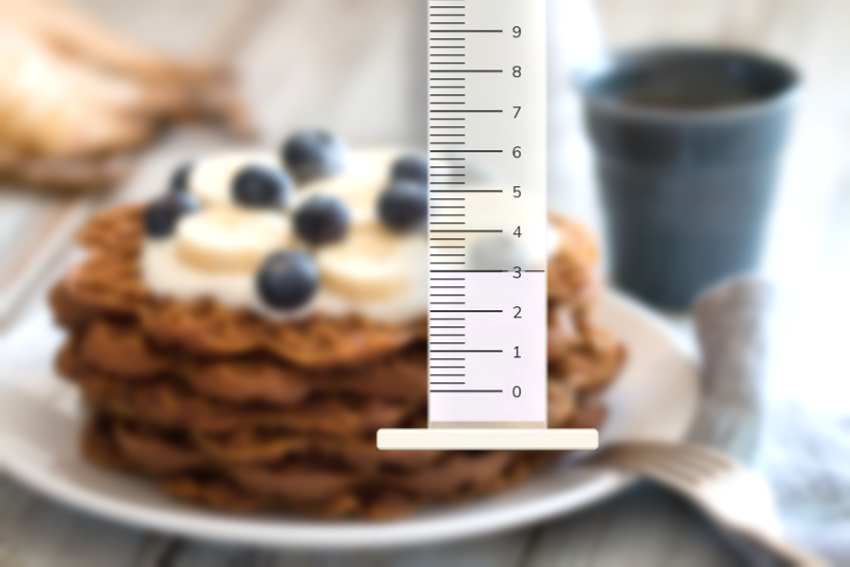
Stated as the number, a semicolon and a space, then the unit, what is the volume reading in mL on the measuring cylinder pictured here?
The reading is 3; mL
